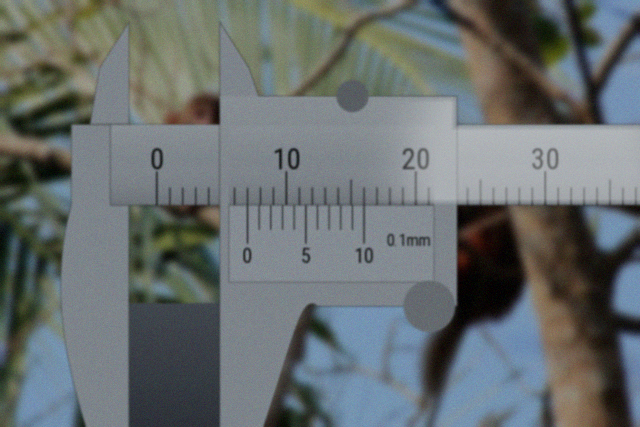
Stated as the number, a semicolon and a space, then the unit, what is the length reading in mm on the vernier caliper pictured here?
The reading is 7.0; mm
